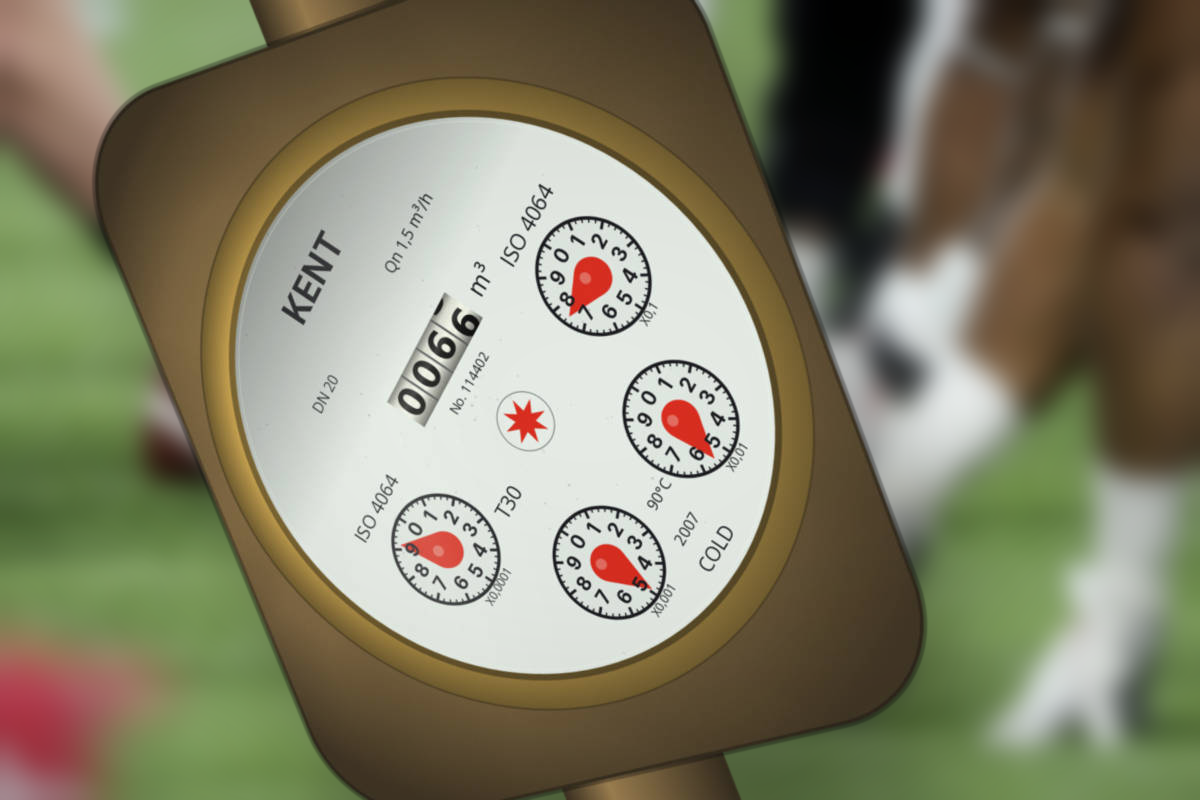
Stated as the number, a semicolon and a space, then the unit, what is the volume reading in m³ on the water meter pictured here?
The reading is 65.7549; m³
